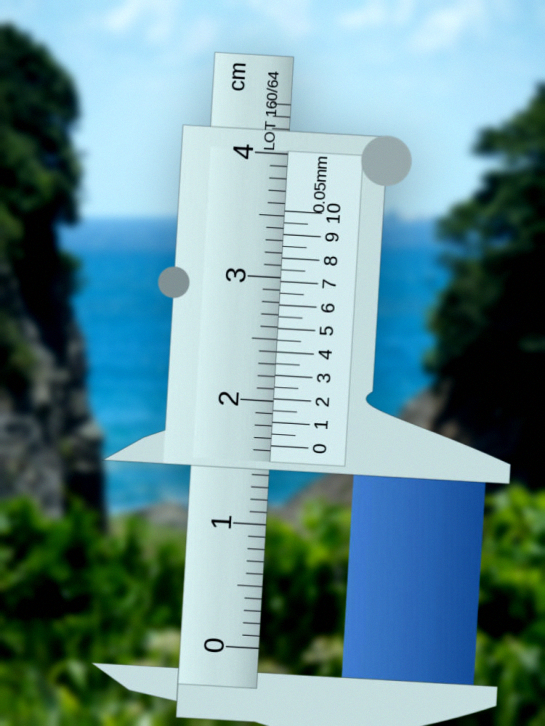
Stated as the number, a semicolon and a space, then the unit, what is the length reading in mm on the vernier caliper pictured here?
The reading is 16.4; mm
